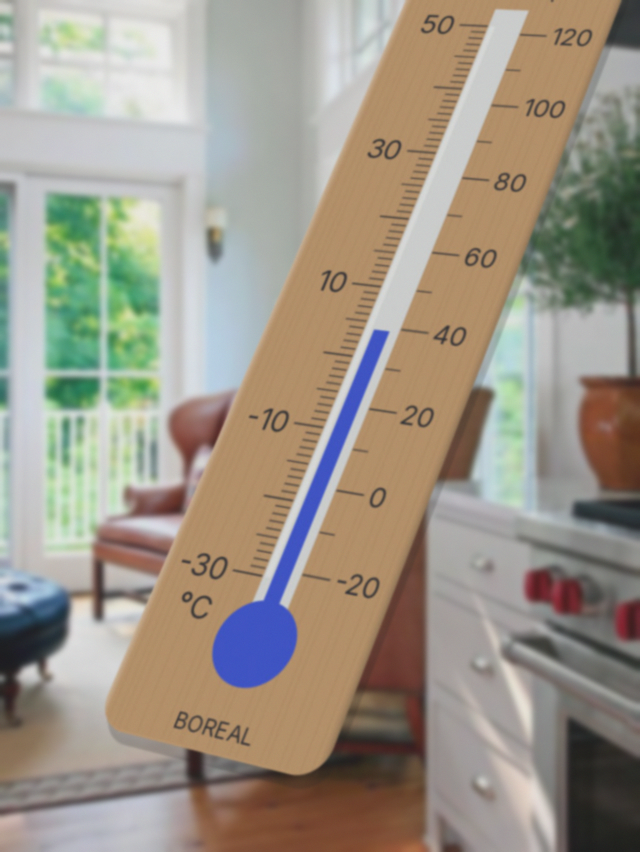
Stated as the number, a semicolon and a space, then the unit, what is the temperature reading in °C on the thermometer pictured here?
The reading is 4; °C
